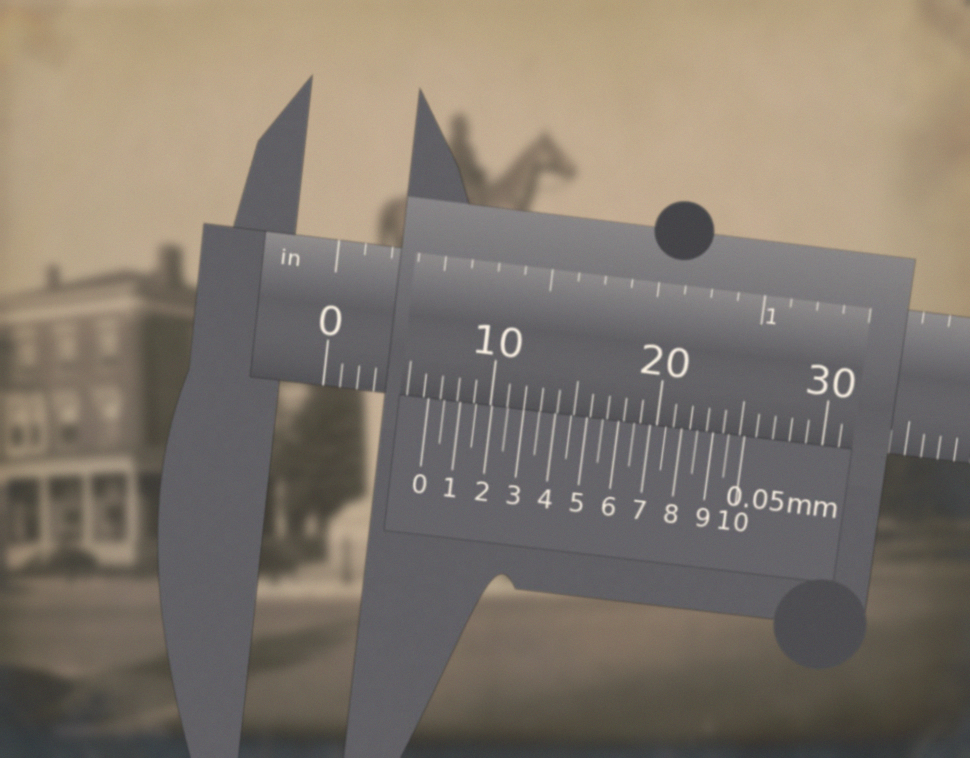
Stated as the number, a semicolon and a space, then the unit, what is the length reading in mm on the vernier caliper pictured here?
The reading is 6.3; mm
